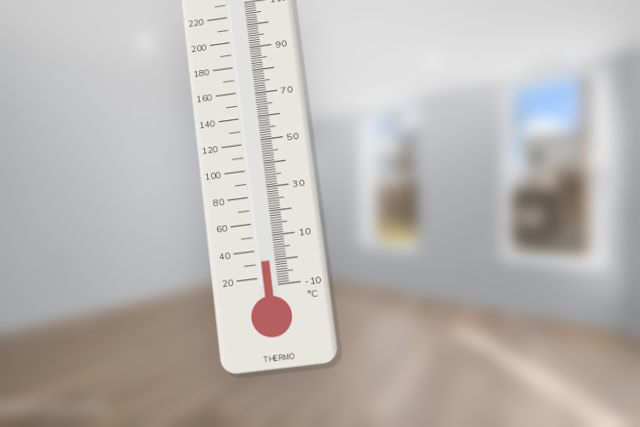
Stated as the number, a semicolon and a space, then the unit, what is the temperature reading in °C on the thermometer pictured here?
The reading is 0; °C
